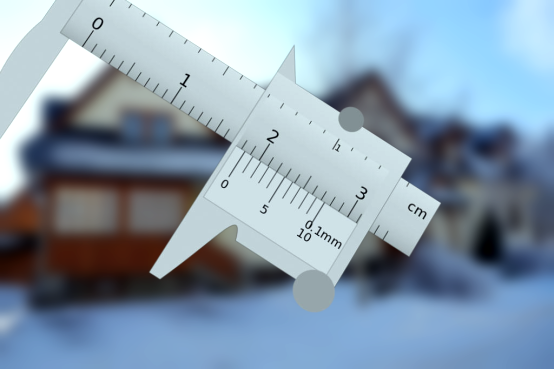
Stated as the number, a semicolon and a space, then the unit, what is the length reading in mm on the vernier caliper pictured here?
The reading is 18.4; mm
